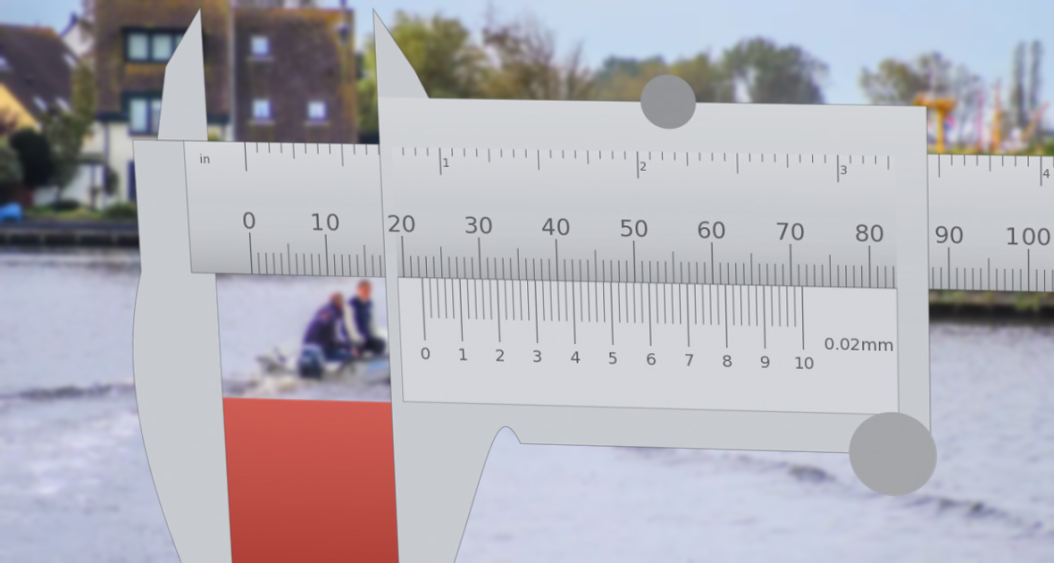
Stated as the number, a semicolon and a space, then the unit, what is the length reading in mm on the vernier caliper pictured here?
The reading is 22.4; mm
